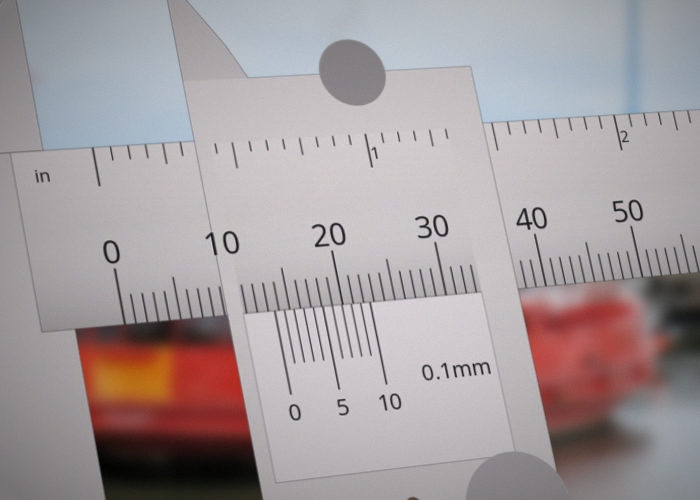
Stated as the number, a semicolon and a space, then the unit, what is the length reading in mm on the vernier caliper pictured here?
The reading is 13.6; mm
